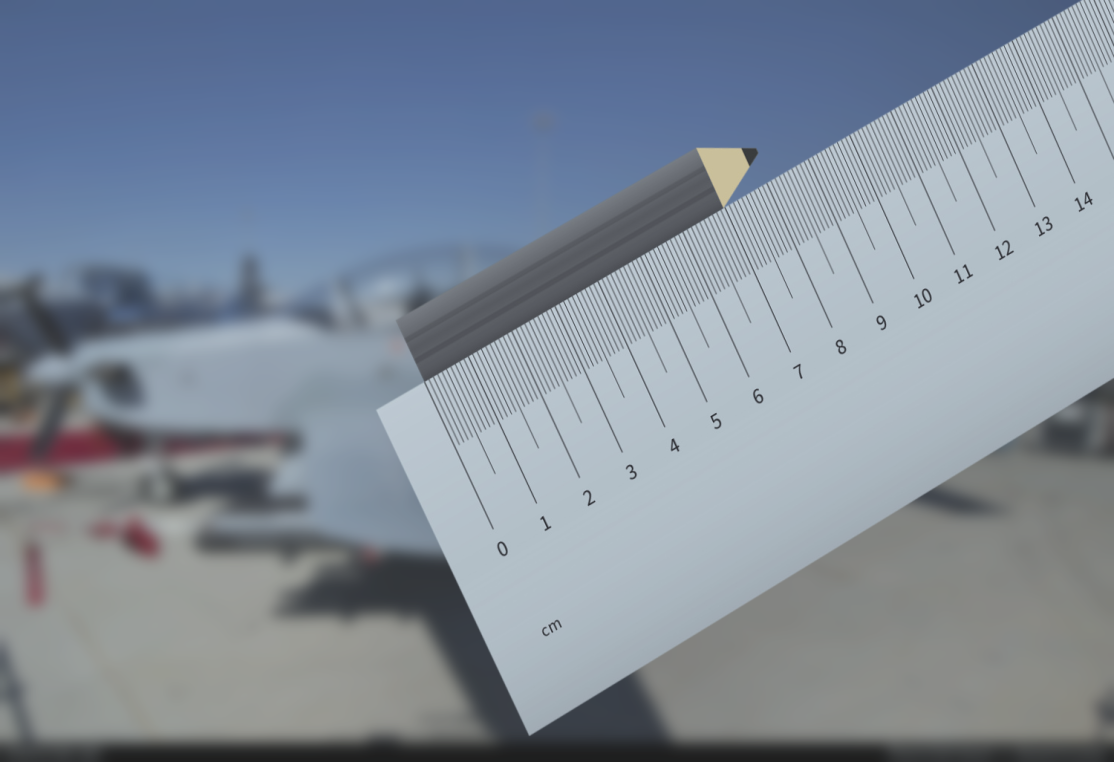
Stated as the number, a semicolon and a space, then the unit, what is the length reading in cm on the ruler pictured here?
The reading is 8.1; cm
